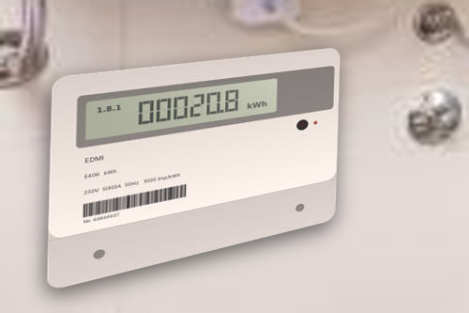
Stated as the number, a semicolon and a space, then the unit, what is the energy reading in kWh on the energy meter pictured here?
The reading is 20.8; kWh
